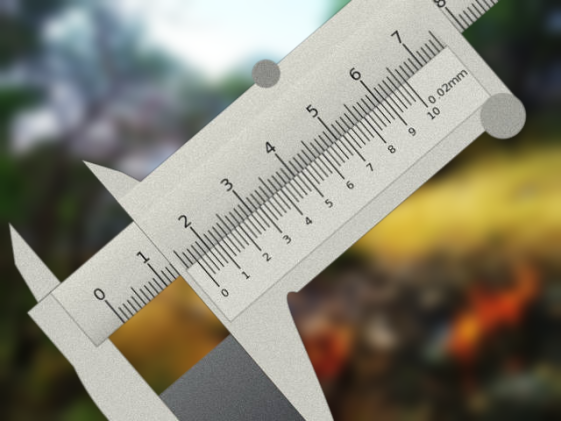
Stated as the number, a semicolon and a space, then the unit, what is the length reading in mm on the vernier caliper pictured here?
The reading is 17.0; mm
